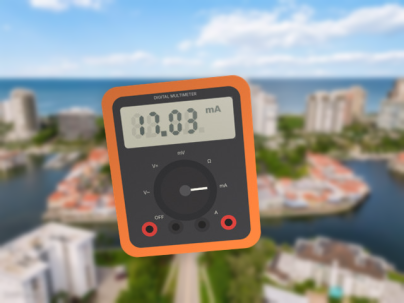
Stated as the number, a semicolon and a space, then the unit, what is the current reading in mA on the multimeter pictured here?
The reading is 17.03; mA
